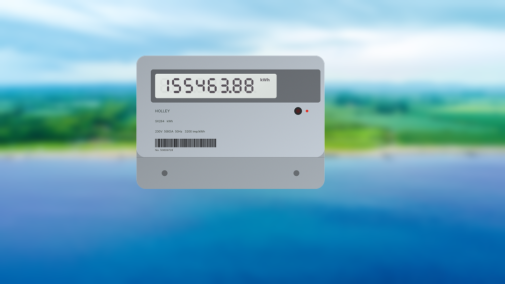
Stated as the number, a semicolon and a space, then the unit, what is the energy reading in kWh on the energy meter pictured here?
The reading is 155463.88; kWh
